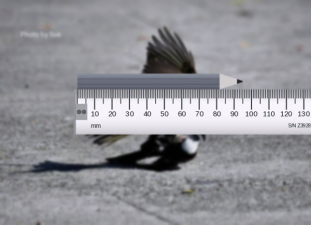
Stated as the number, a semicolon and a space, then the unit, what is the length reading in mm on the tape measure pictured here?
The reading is 95; mm
